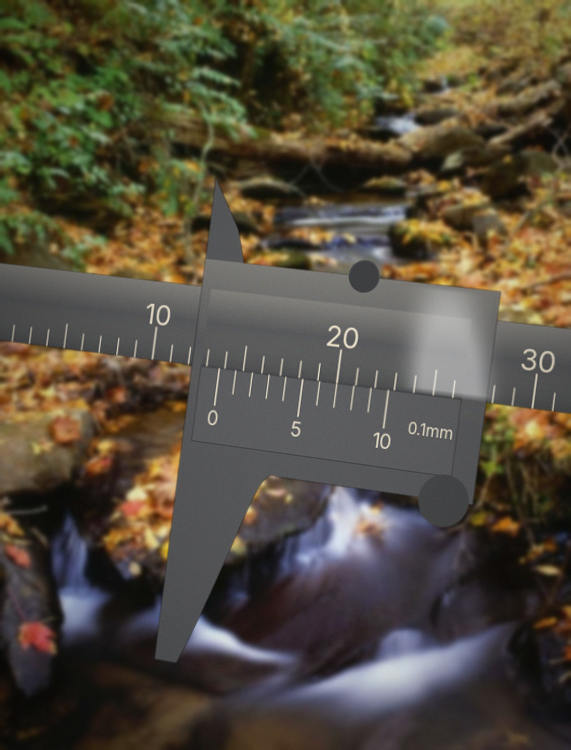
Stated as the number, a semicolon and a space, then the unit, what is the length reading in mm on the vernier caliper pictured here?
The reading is 13.7; mm
